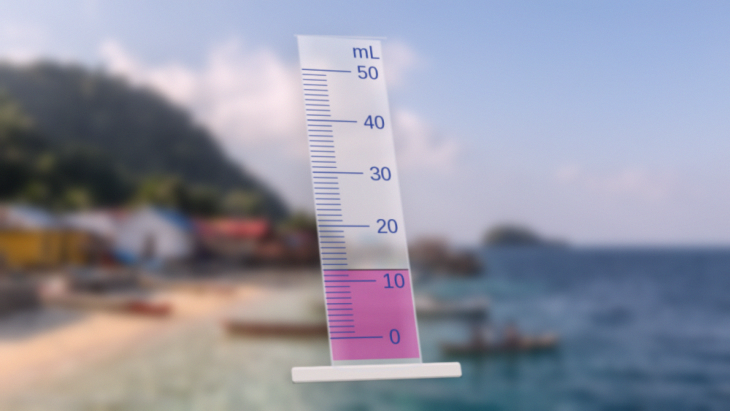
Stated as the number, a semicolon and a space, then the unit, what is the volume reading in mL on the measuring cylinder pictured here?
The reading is 12; mL
